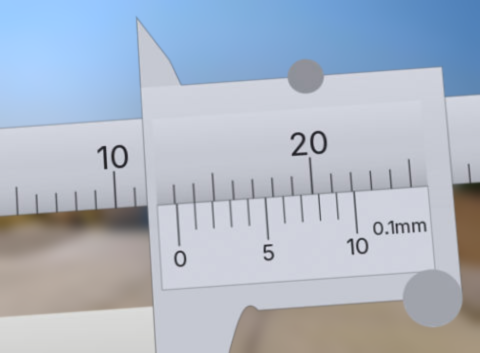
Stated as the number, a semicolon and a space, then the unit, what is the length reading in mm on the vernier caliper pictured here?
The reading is 13.1; mm
